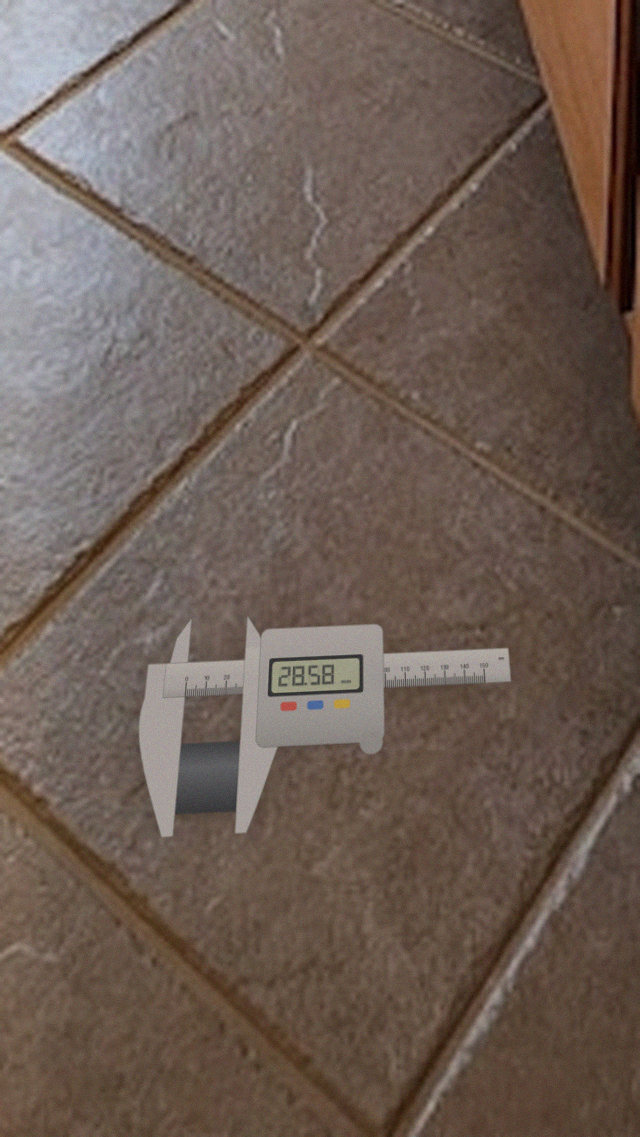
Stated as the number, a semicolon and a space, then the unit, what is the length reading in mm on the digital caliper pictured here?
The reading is 28.58; mm
